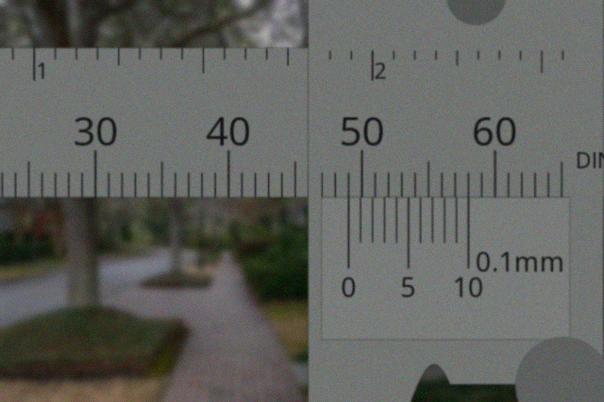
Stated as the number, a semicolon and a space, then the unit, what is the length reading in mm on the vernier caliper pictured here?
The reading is 49.0; mm
